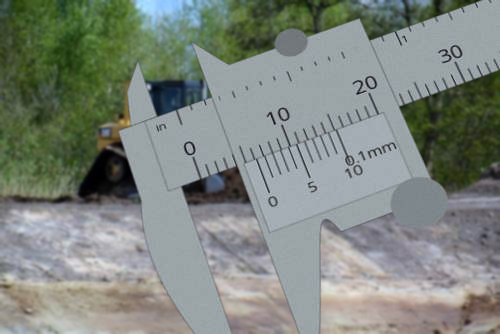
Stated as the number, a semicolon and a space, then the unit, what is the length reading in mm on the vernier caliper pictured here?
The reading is 6.2; mm
